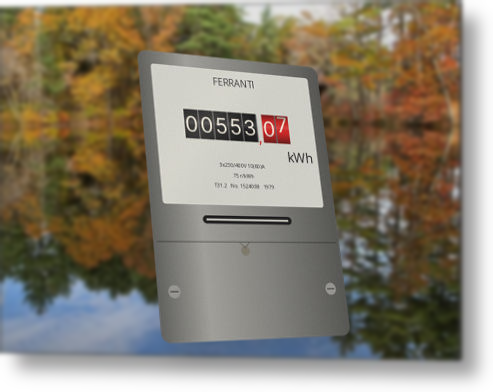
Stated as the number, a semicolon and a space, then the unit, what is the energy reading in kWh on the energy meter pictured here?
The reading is 553.07; kWh
